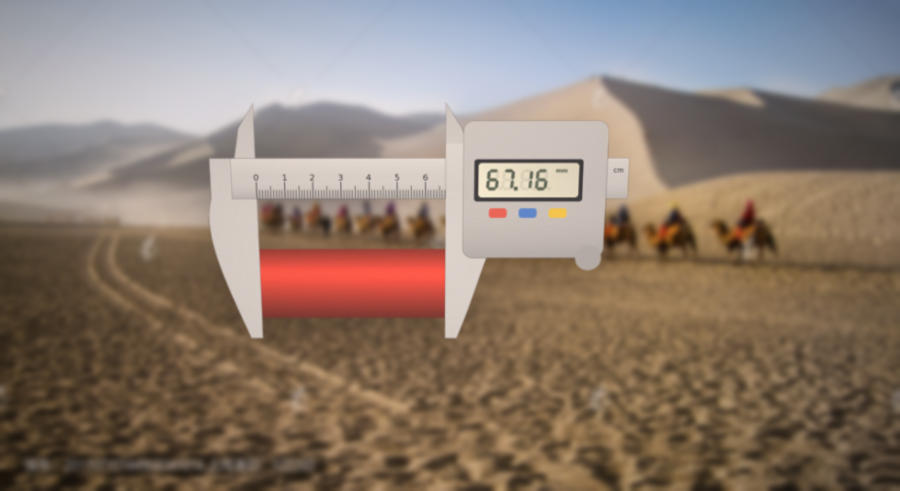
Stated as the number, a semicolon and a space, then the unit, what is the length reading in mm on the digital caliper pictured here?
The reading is 67.16; mm
